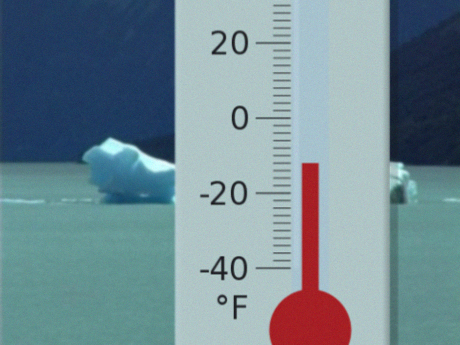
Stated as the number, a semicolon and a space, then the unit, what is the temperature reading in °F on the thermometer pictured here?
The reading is -12; °F
